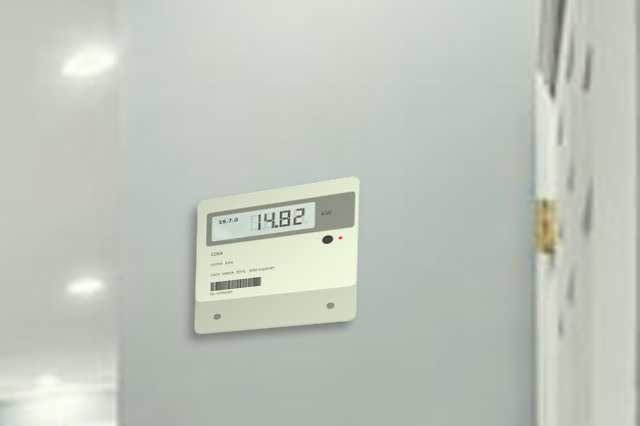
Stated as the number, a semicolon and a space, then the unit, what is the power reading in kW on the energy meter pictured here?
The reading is 14.82; kW
